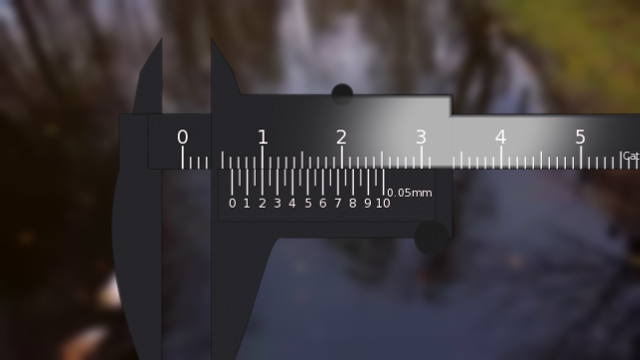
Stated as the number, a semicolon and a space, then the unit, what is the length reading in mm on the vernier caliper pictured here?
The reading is 6.2; mm
